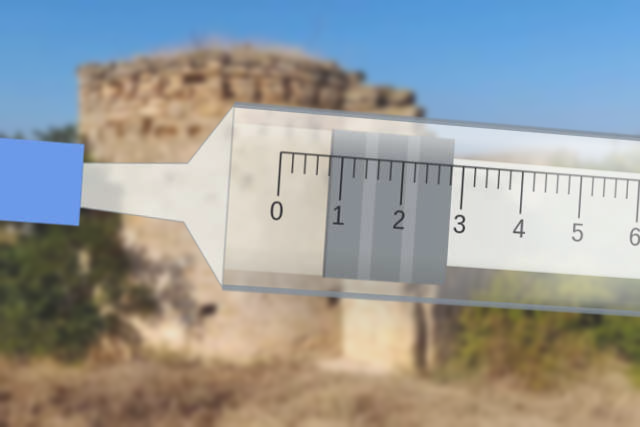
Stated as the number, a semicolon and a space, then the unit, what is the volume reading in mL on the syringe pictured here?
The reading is 0.8; mL
